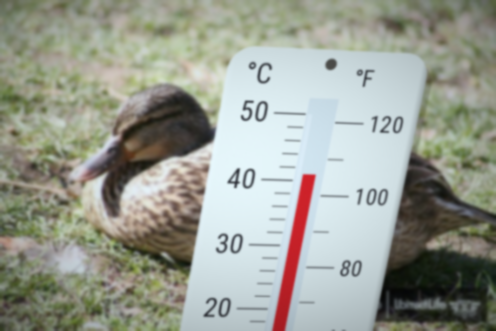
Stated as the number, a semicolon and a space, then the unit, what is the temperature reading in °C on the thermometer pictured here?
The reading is 41; °C
